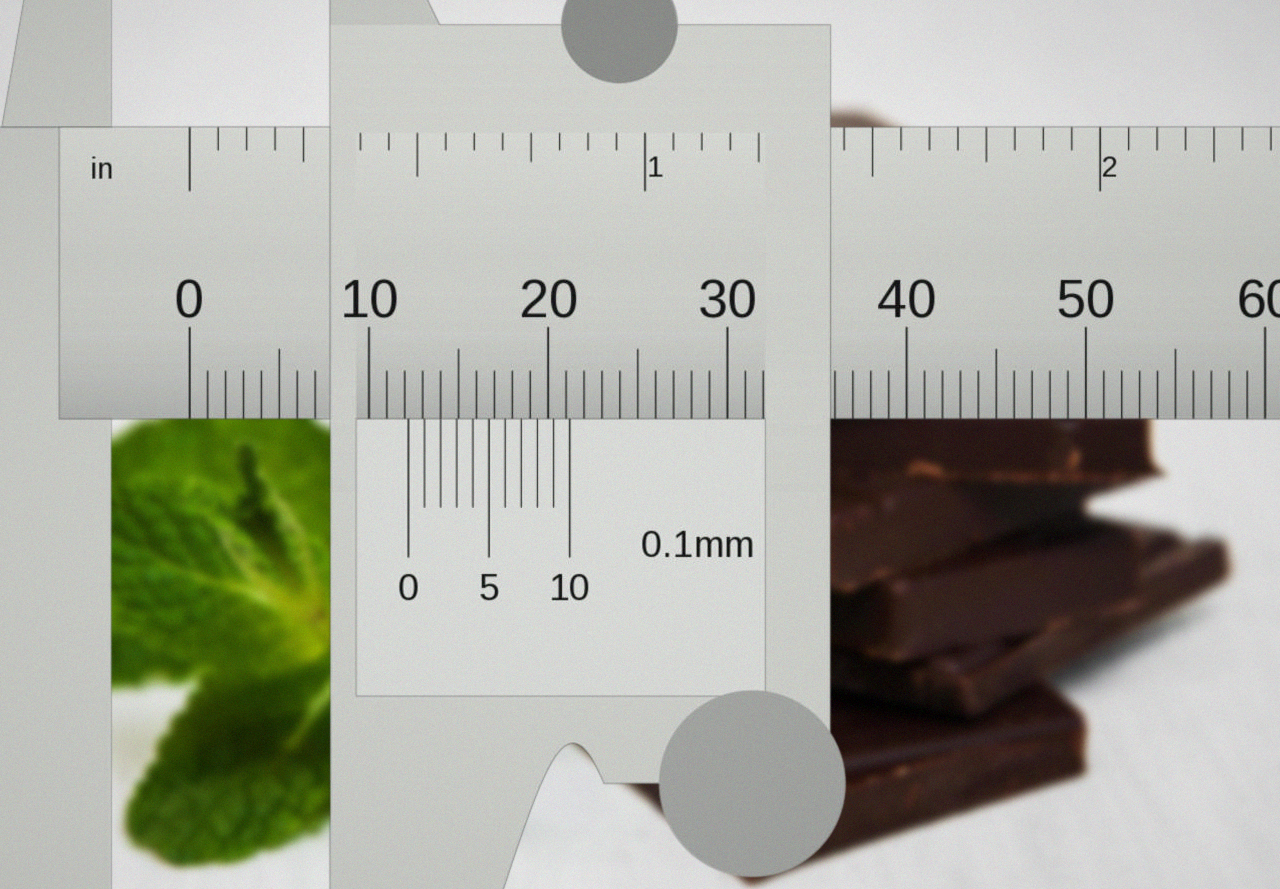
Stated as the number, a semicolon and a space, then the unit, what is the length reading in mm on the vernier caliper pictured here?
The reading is 12.2; mm
